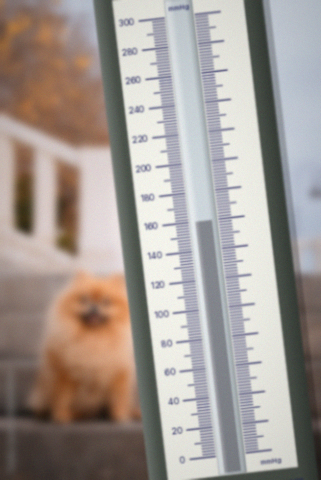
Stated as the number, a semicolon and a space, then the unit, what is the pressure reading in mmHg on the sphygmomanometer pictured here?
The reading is 160; mmHg
